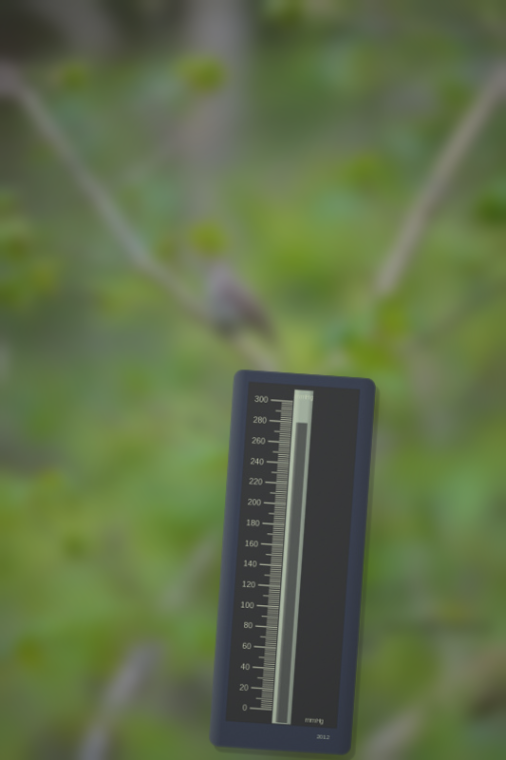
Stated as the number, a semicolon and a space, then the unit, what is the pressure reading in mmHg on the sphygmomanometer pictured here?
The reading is 280; mmHg
